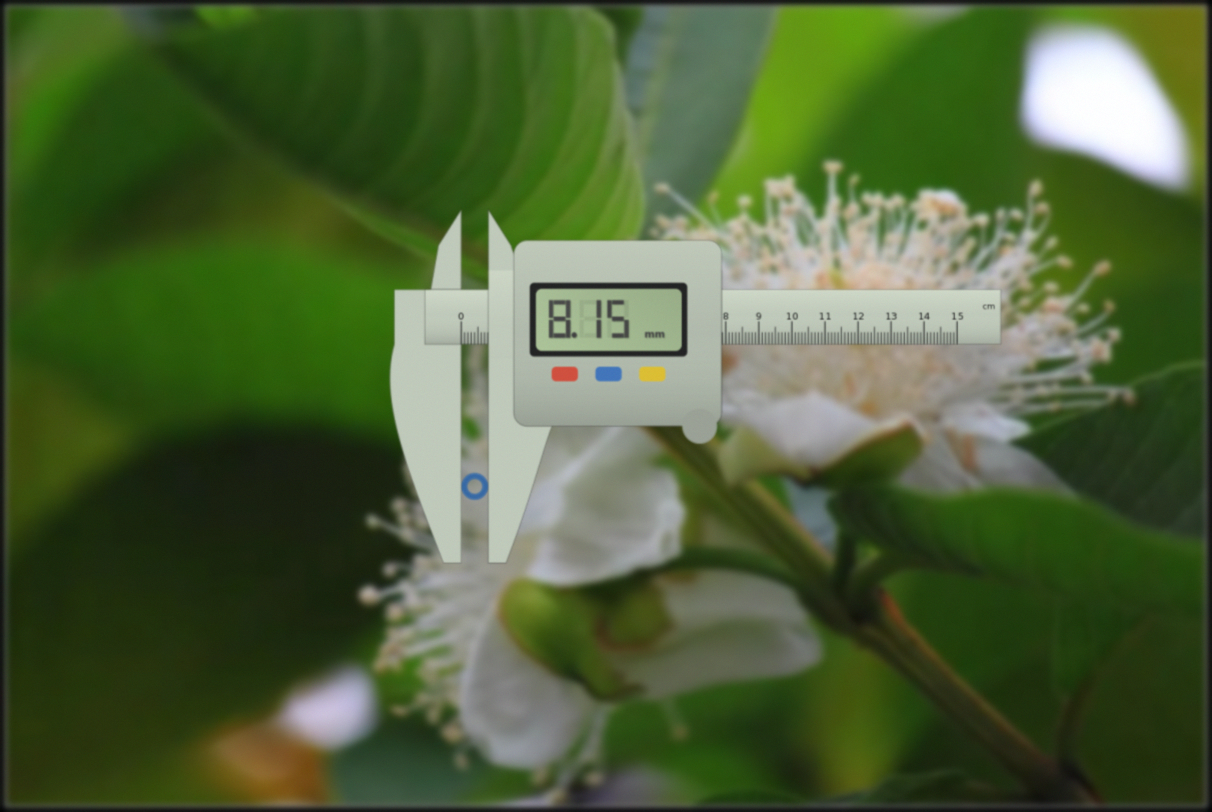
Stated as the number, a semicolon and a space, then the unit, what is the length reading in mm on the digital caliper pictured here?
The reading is 8.15; mm
